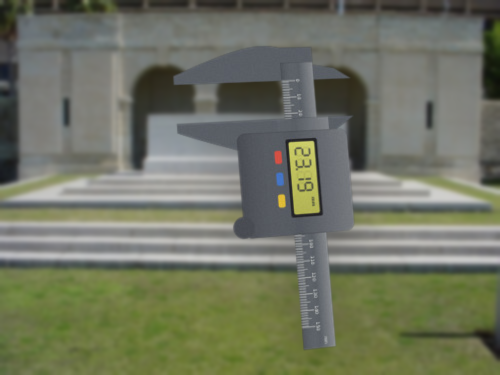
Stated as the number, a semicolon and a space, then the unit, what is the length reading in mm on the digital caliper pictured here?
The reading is 23.19; mm
